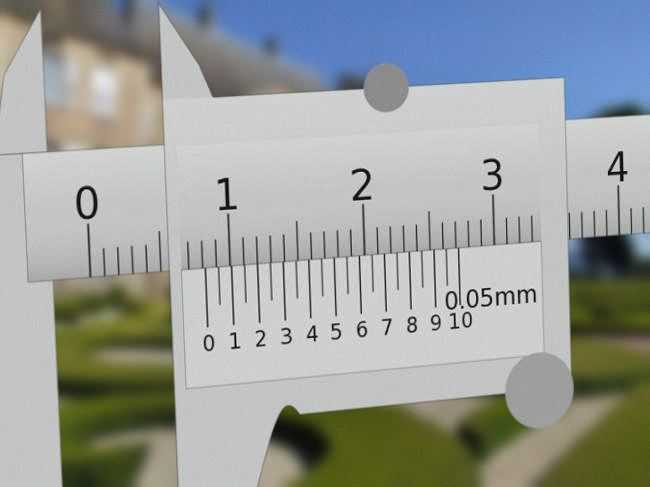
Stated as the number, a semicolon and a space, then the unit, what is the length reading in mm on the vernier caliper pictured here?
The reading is 8.2; mm
